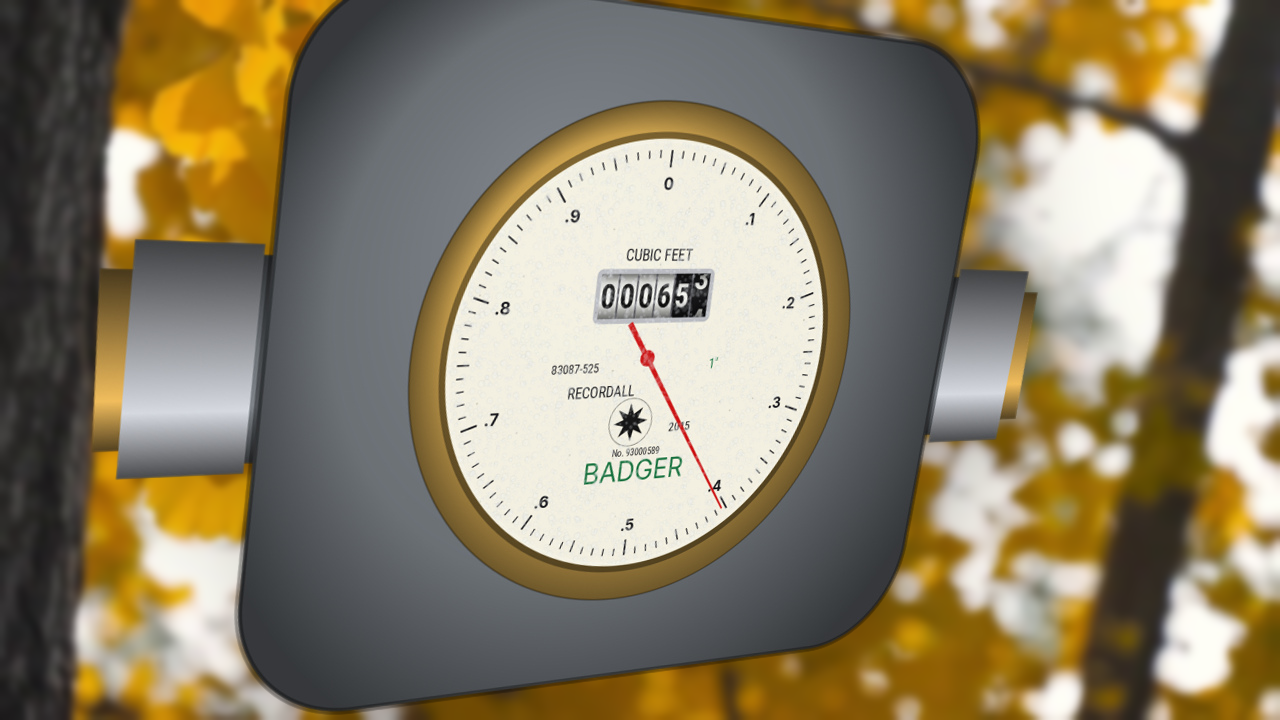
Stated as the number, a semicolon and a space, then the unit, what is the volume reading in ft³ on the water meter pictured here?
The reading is 653.40; ft³
